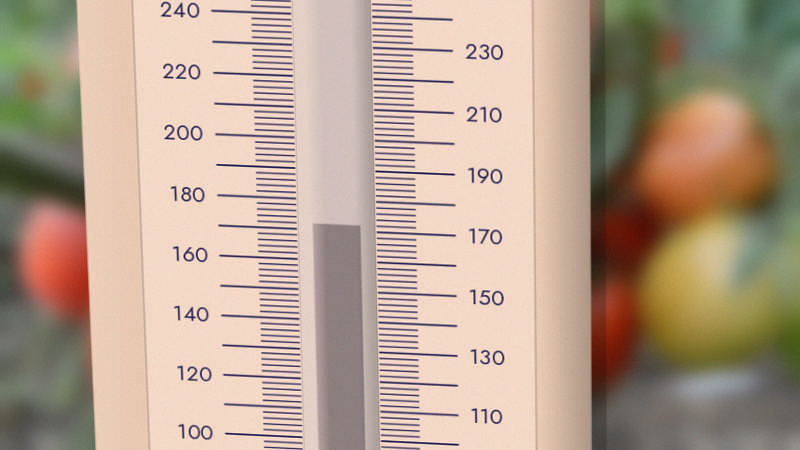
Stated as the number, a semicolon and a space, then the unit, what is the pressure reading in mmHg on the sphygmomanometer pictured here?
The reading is 172; mmHg
